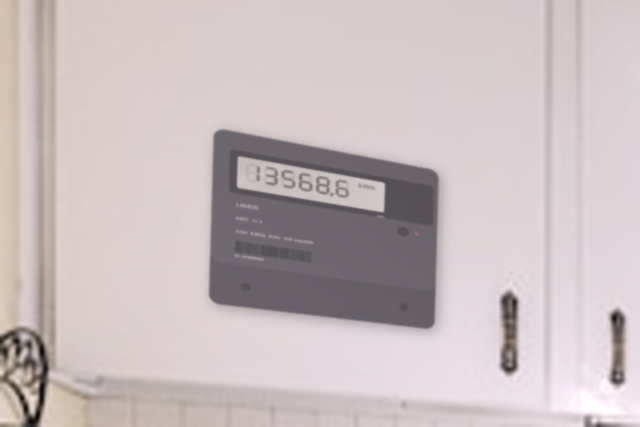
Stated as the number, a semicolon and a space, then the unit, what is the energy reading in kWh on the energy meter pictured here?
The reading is 13568.6; kWh
